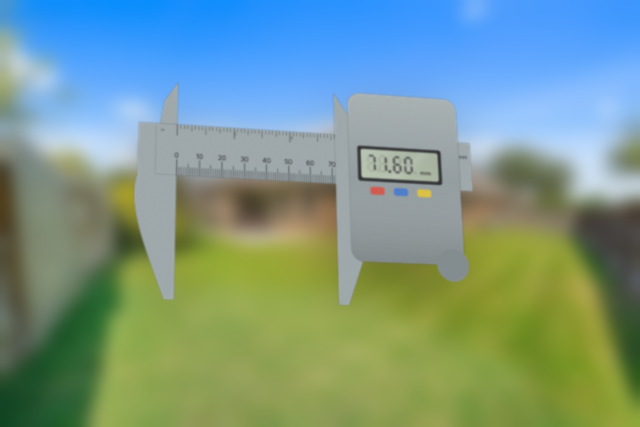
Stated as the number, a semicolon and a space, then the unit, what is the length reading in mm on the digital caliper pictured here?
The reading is 71.60; mm
